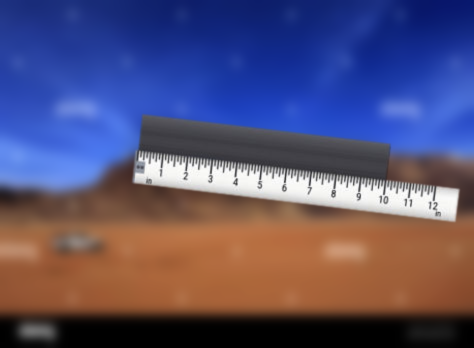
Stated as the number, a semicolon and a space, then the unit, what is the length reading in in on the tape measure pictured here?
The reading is 10; in
